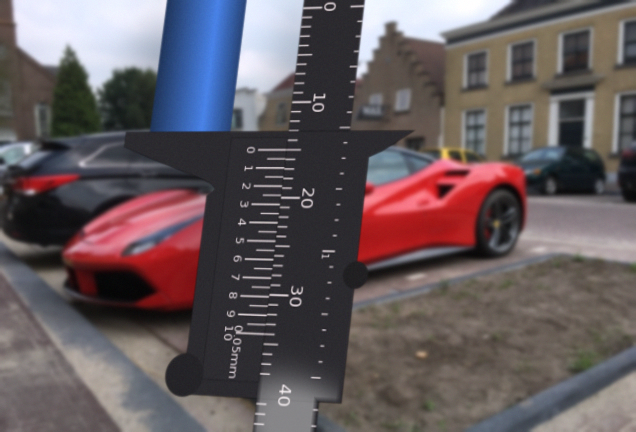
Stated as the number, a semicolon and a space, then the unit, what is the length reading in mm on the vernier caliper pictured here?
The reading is 15.0; mm
